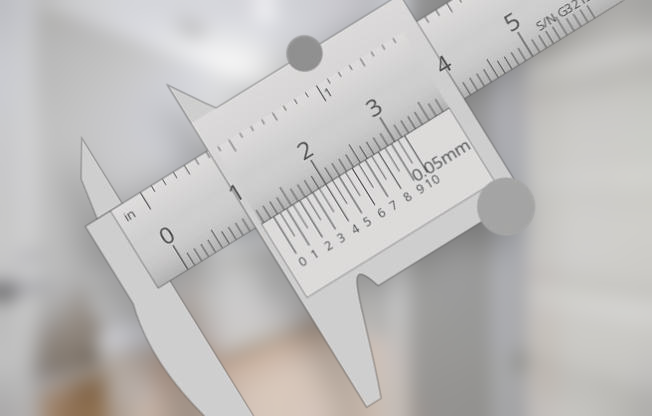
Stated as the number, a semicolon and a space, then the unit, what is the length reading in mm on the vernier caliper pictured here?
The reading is 12.4; mm
